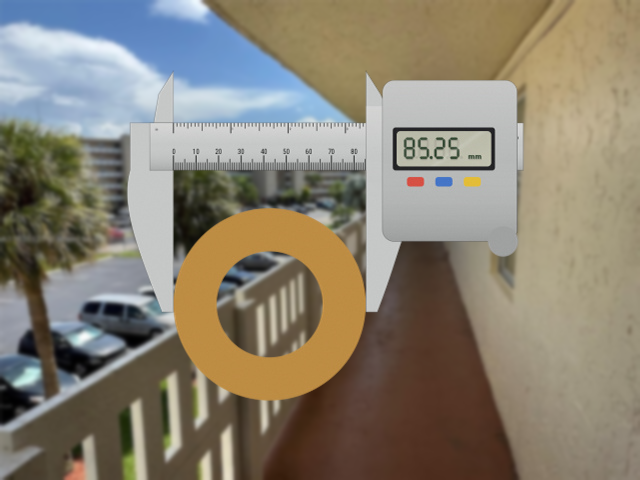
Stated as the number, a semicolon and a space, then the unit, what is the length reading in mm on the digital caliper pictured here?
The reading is 85.25; mm
